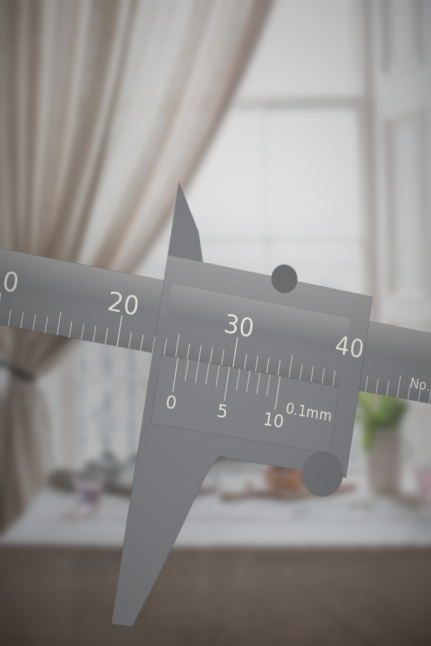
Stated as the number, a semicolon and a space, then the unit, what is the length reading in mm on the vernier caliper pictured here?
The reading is 25.2; mm
